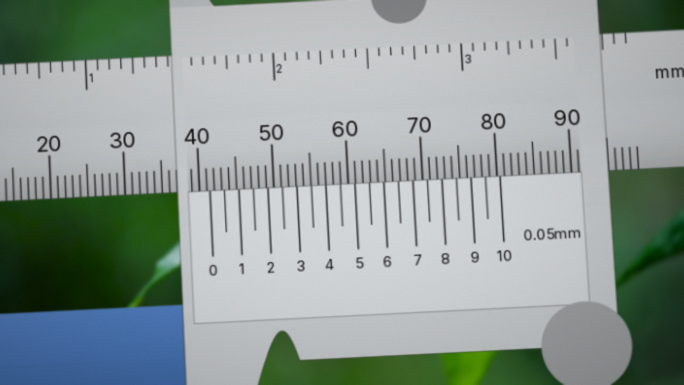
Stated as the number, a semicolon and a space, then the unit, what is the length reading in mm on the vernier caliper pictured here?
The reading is 41.4; mm
